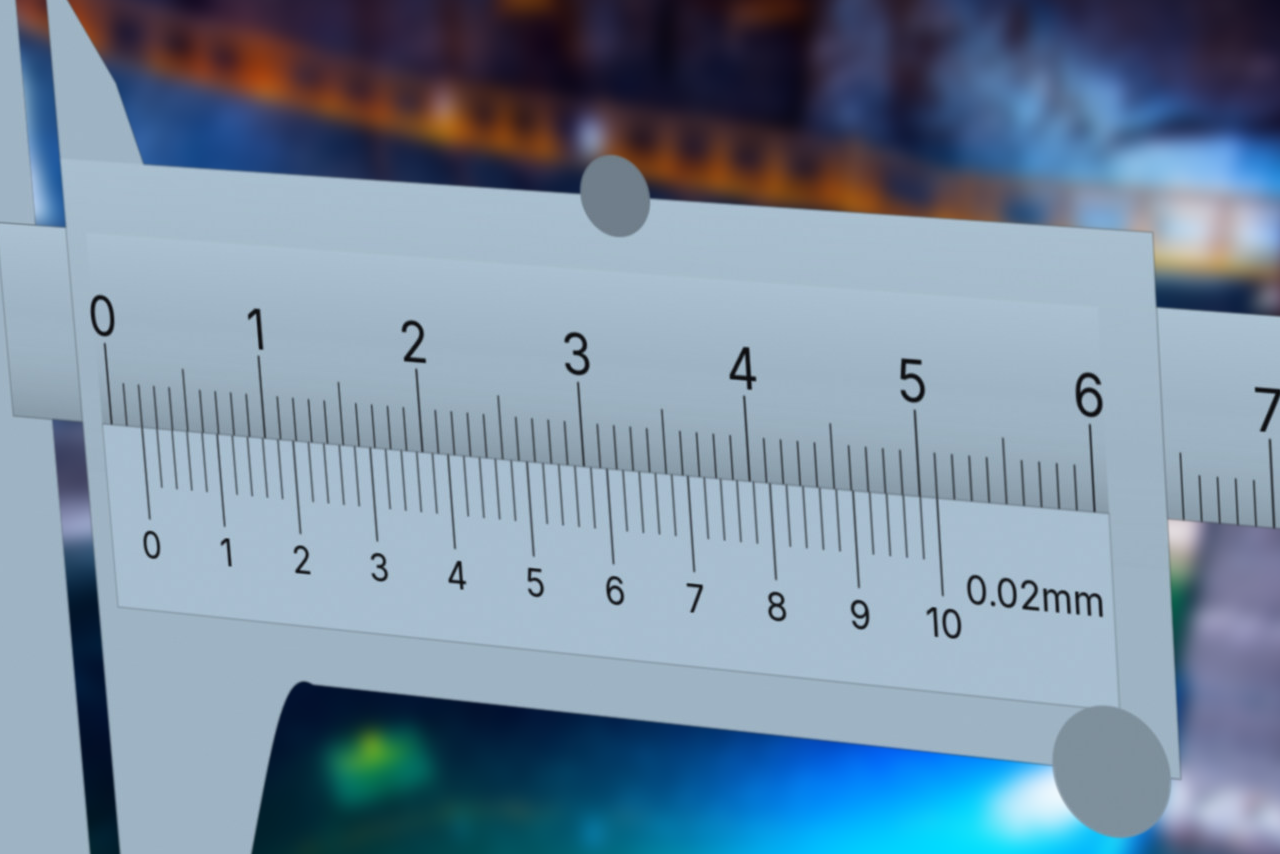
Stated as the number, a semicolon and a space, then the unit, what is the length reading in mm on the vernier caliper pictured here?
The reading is 2.0; mm
